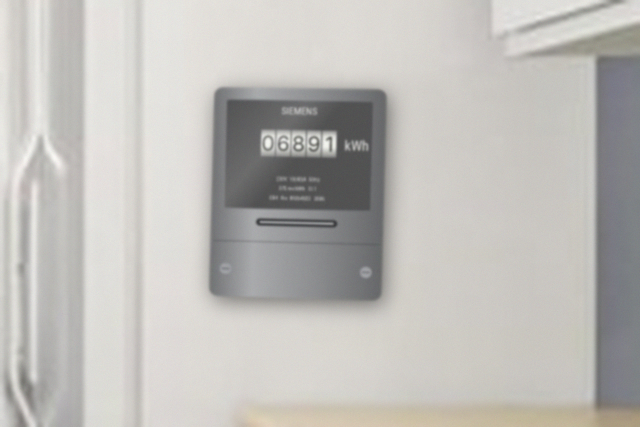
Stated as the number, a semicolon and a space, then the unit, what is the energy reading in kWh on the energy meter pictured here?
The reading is 6891; kWh
